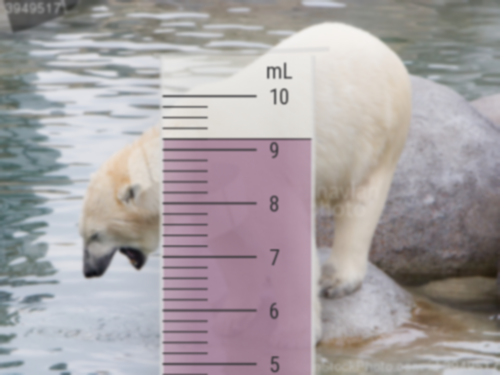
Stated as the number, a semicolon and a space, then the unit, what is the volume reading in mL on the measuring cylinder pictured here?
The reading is 9.2; mL
